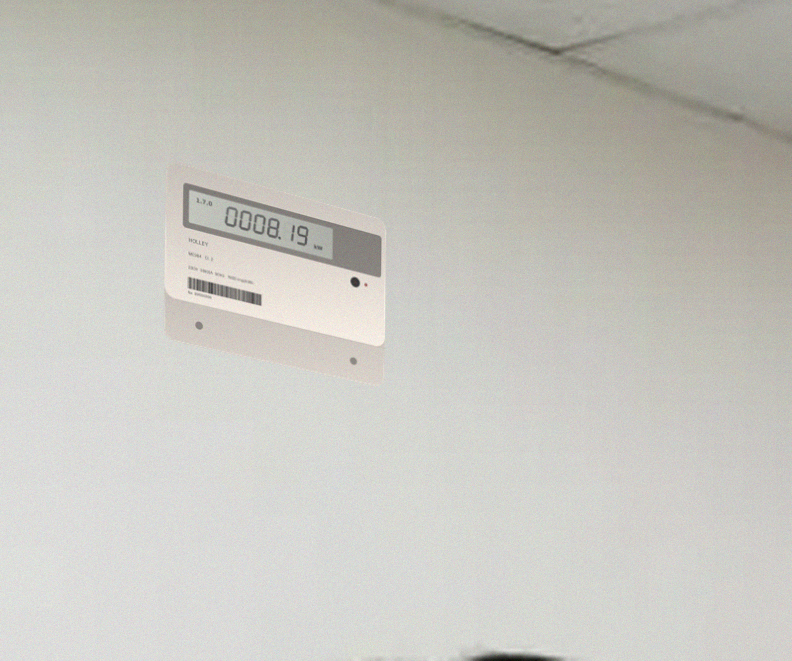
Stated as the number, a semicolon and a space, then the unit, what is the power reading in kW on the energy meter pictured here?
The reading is 8.19; kW
